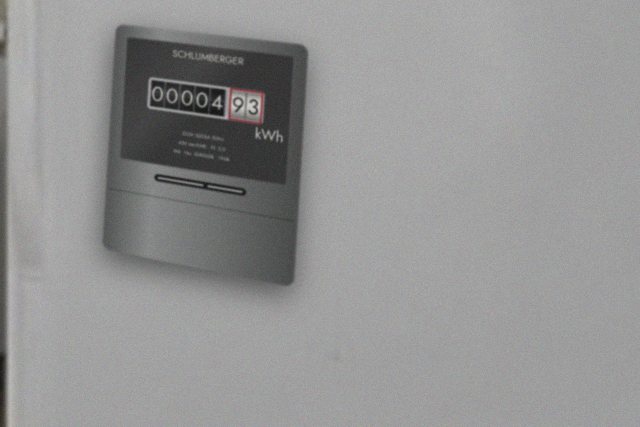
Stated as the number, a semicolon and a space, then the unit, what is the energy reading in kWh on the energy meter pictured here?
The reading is 4.93; kWh
